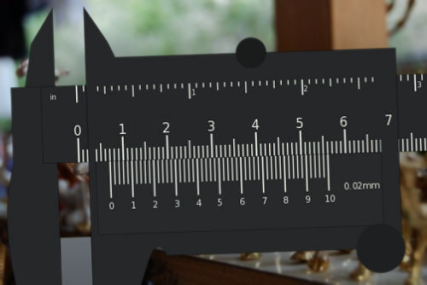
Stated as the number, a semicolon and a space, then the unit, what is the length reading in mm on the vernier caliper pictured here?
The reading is 7.0; mm
